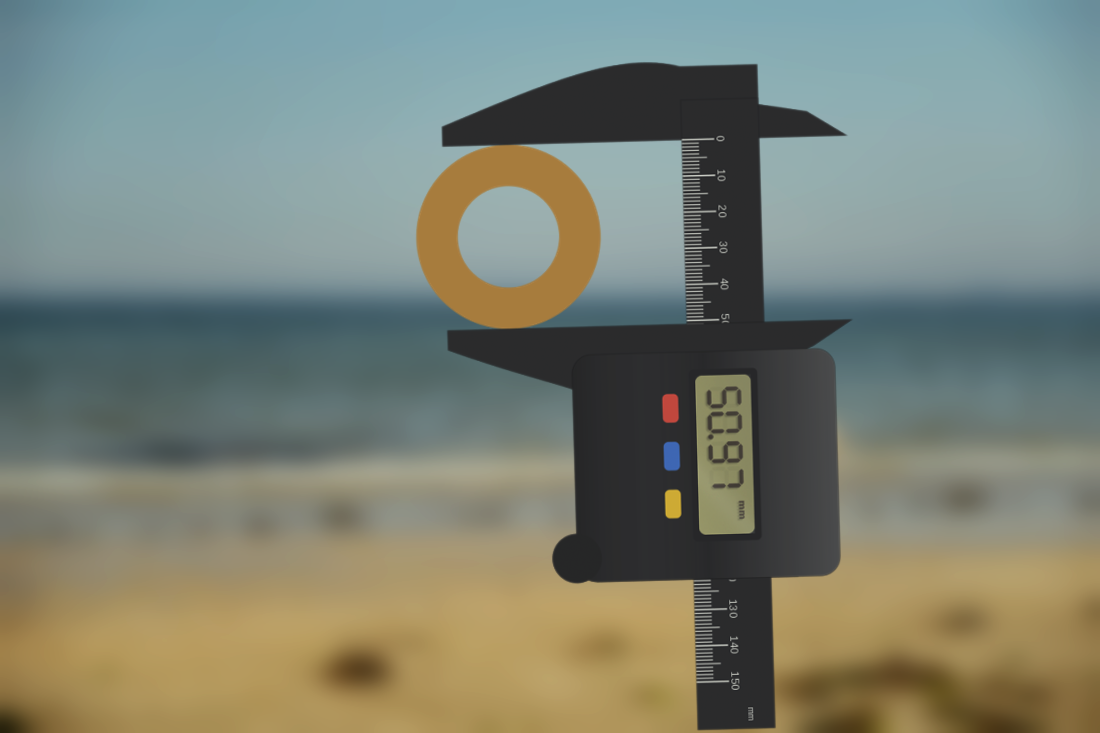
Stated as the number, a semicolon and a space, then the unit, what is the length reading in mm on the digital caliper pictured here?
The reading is 50.97; mm
